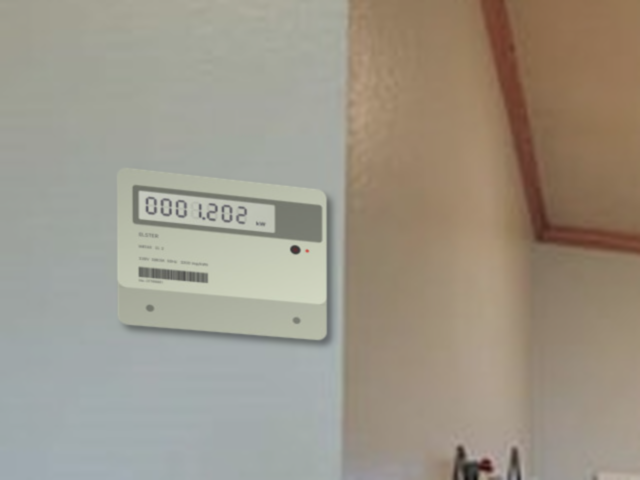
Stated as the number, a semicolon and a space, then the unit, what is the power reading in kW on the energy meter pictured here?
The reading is 1.202; kW
